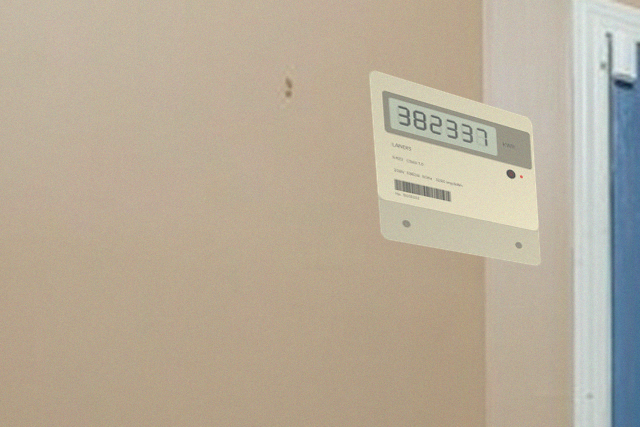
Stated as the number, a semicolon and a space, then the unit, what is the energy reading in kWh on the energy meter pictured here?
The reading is 382337; kWh
